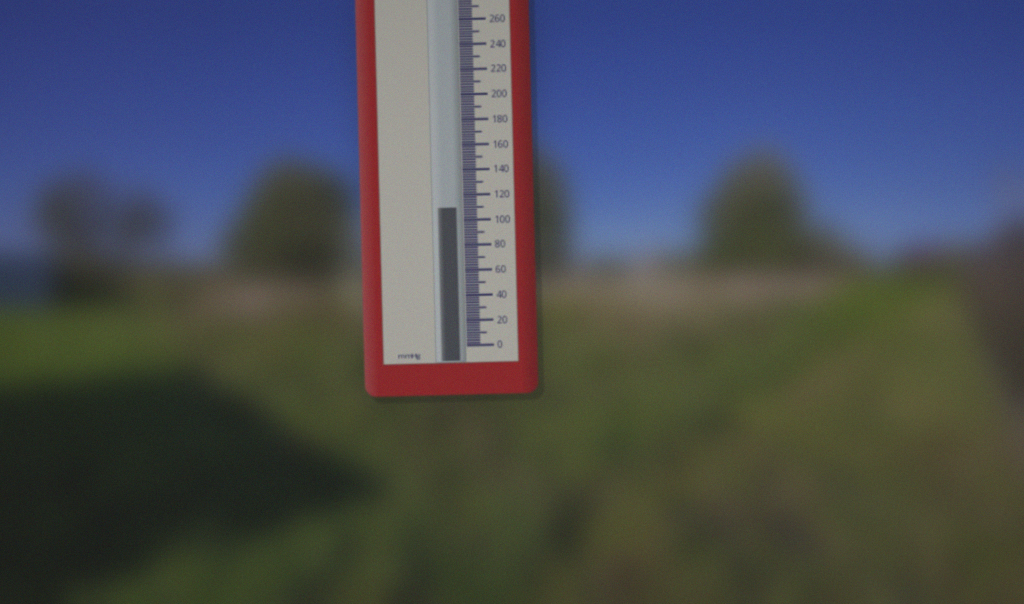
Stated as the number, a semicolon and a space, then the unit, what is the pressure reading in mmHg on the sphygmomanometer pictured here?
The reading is 110; mmHg
